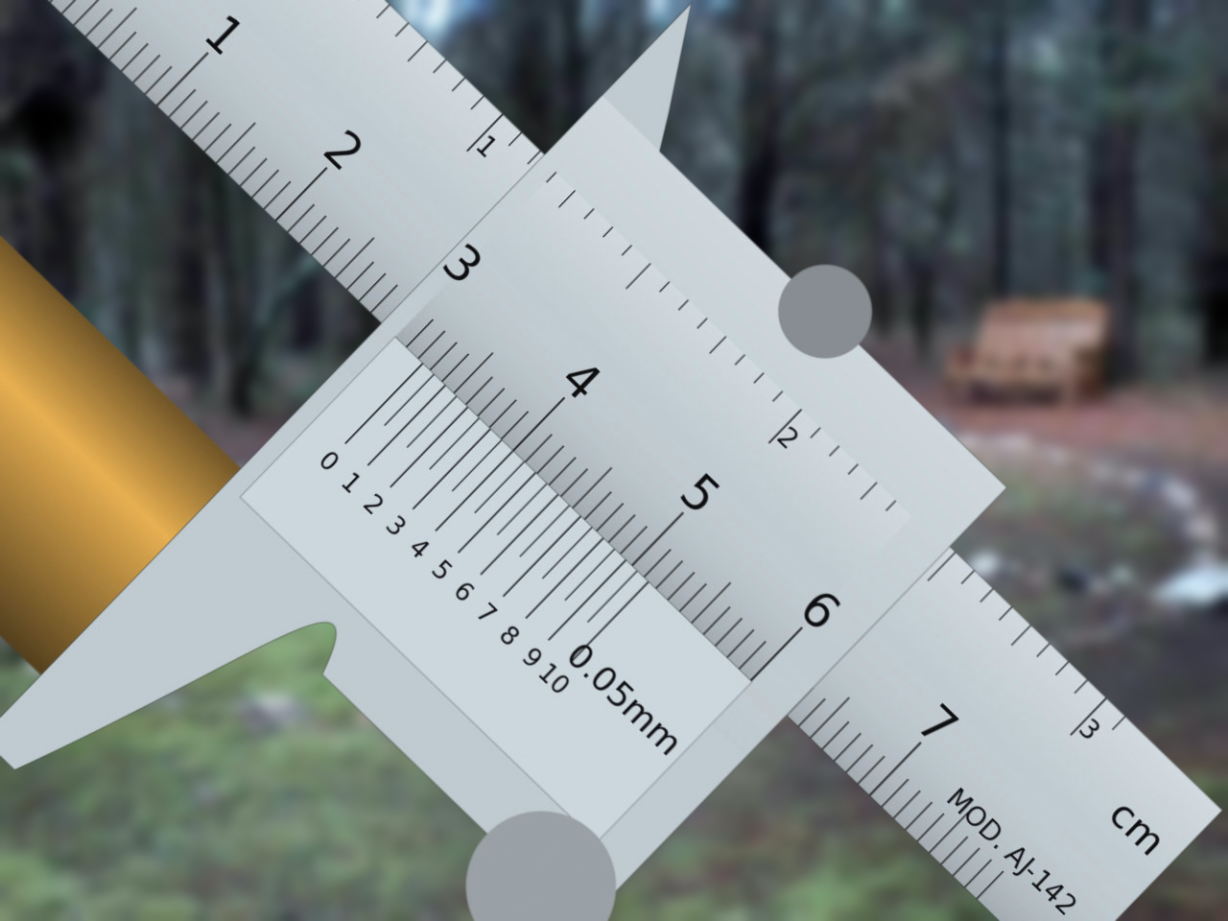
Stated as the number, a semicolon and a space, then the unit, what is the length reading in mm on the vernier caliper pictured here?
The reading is 32.4; mm
